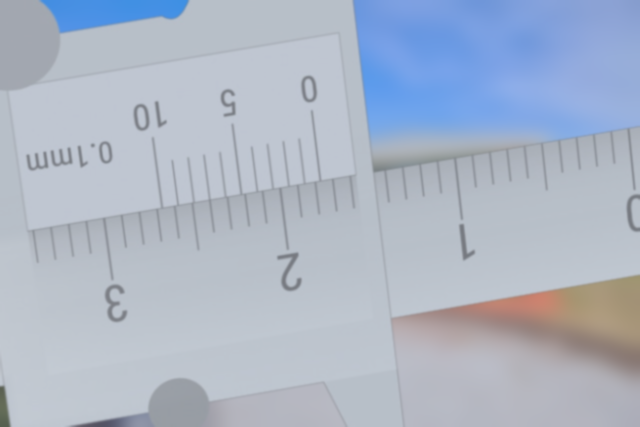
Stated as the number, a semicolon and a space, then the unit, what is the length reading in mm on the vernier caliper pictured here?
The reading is 17.7; mm
